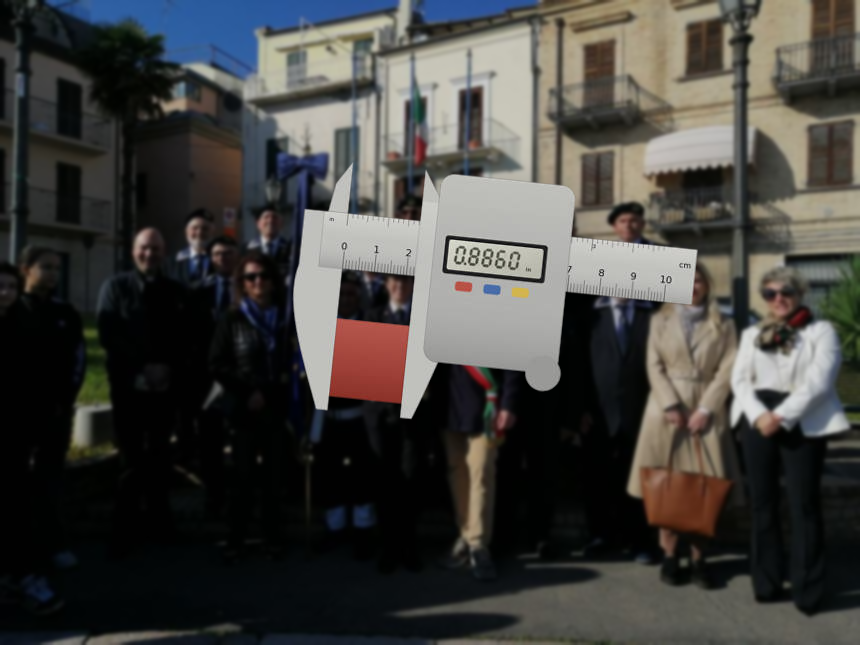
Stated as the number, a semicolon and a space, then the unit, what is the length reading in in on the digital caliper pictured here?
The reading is 0.8860; in
